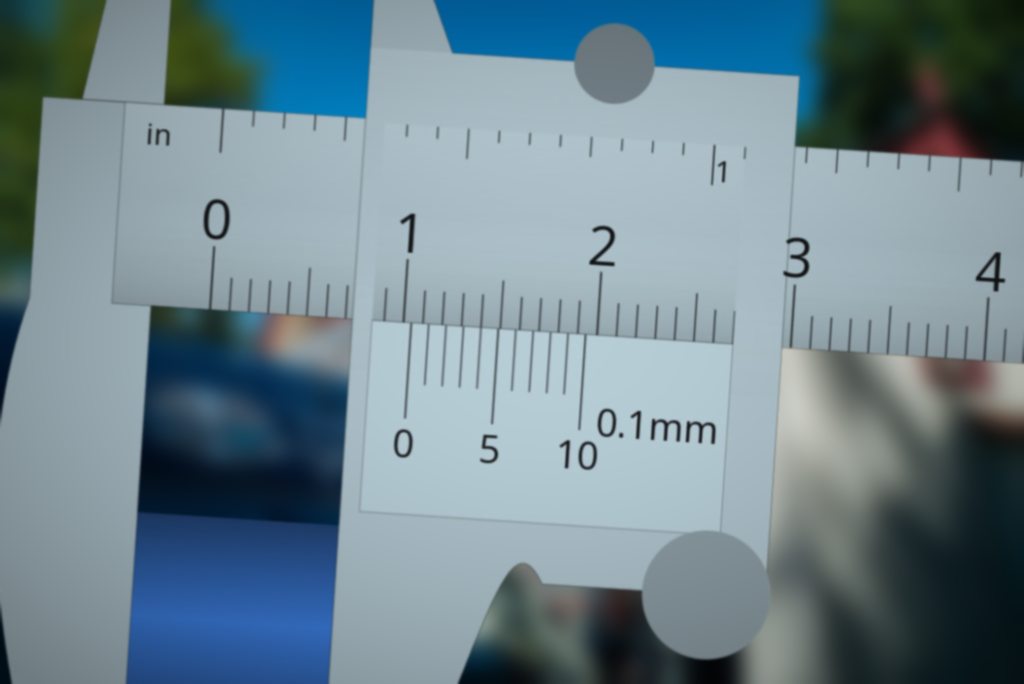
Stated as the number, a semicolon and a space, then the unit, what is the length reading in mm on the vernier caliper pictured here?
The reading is 10.4; mm
